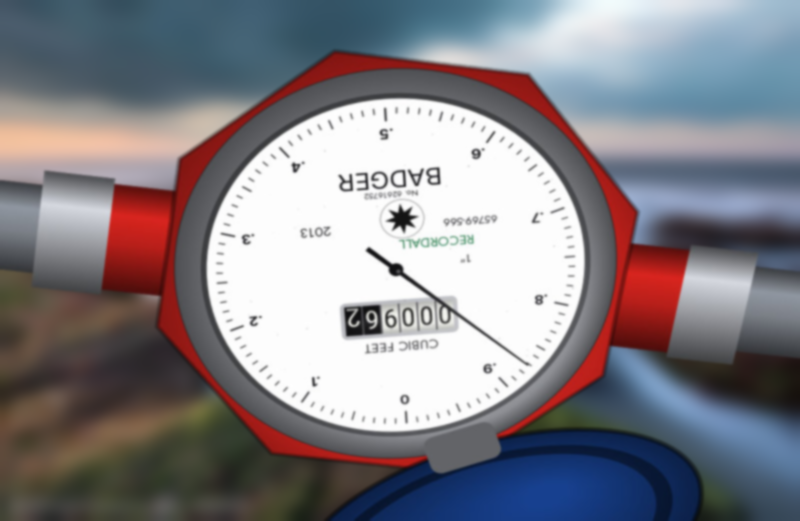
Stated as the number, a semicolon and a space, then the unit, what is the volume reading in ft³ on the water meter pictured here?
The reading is 961.87; ft³
